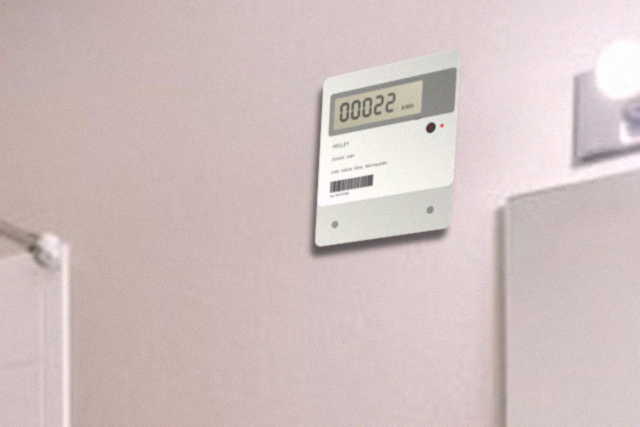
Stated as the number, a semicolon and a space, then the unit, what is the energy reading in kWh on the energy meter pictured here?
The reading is 22; kWh
